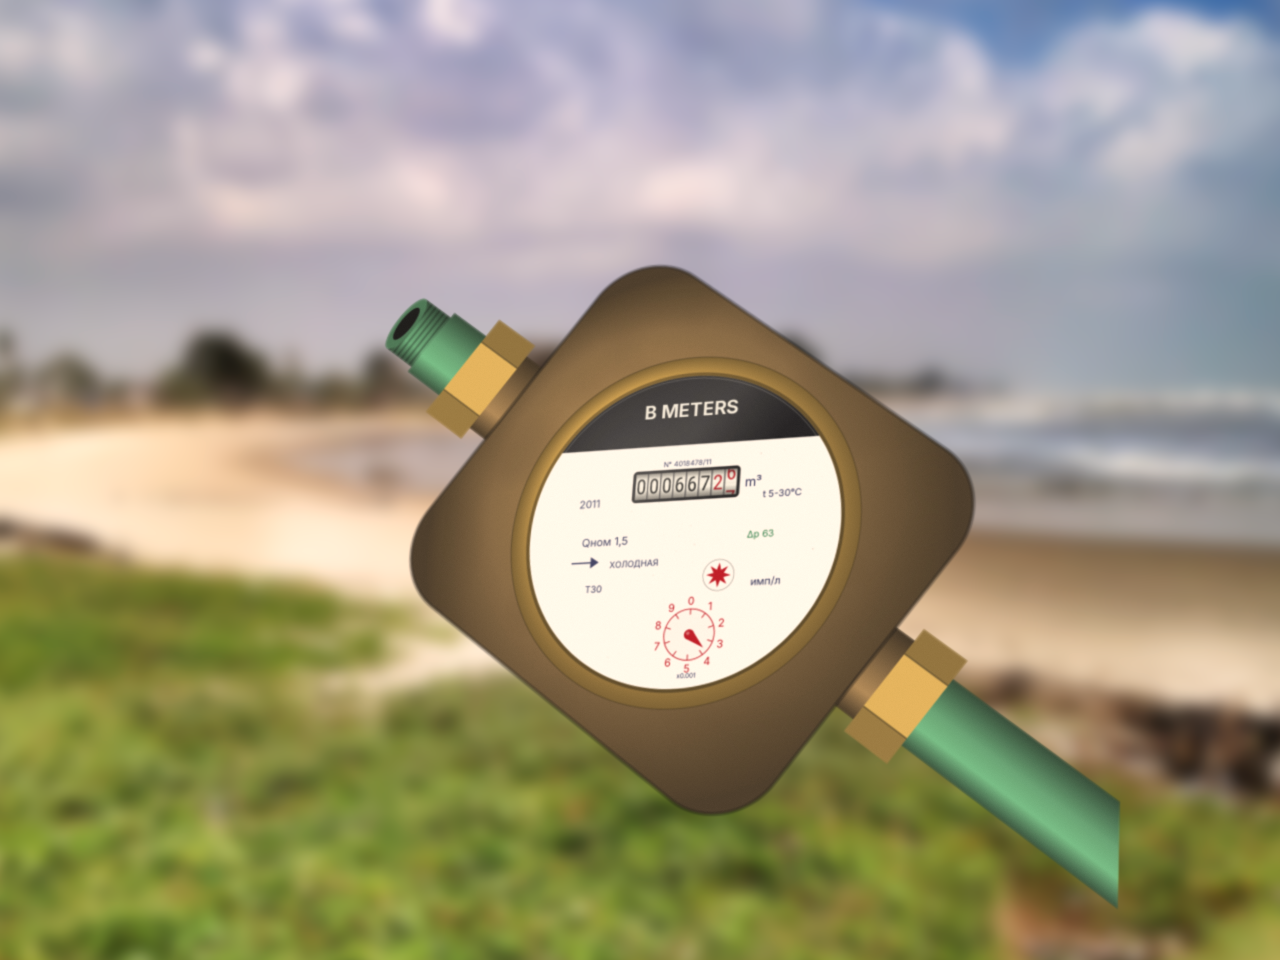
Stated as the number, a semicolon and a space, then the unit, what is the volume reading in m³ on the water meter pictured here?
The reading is 667.263; m³
